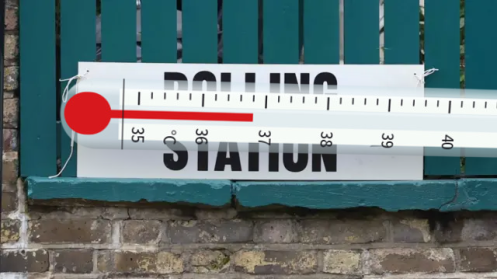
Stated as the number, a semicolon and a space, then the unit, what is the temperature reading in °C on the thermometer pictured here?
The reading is 36.8; °C
